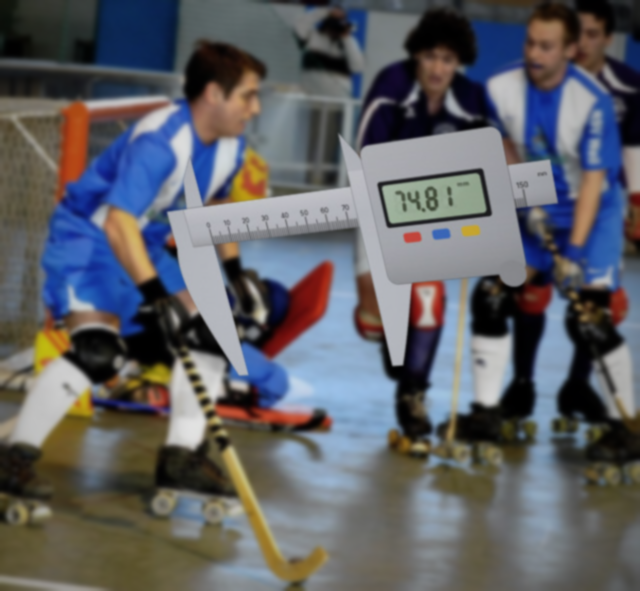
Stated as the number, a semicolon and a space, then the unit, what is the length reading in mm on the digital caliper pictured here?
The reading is 74.81; mm
